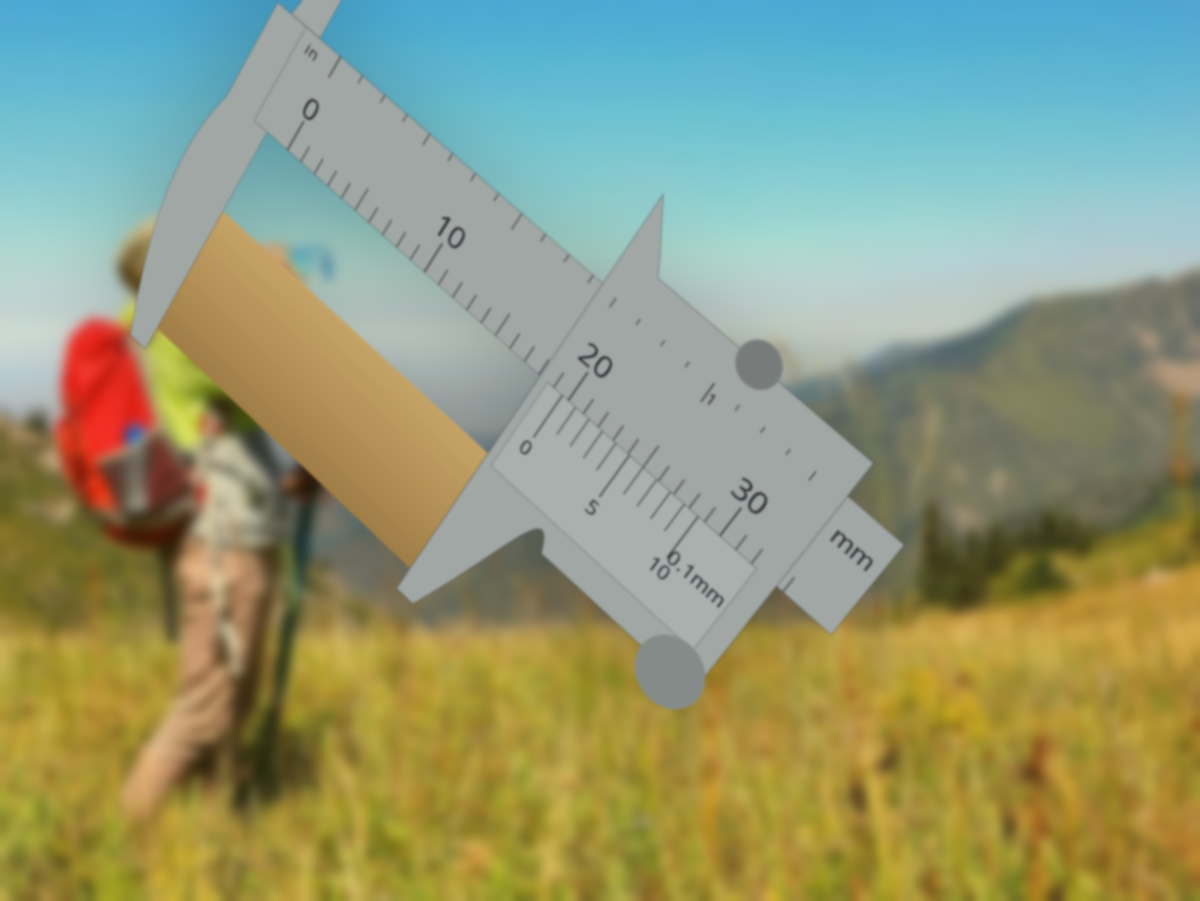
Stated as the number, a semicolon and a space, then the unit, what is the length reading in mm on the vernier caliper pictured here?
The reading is 19.6; mm
